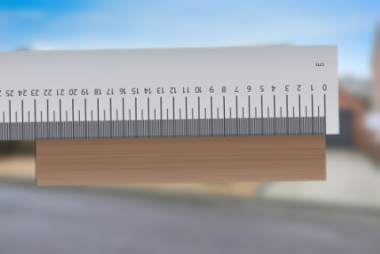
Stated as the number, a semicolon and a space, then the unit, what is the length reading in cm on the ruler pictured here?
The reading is 23; cm
